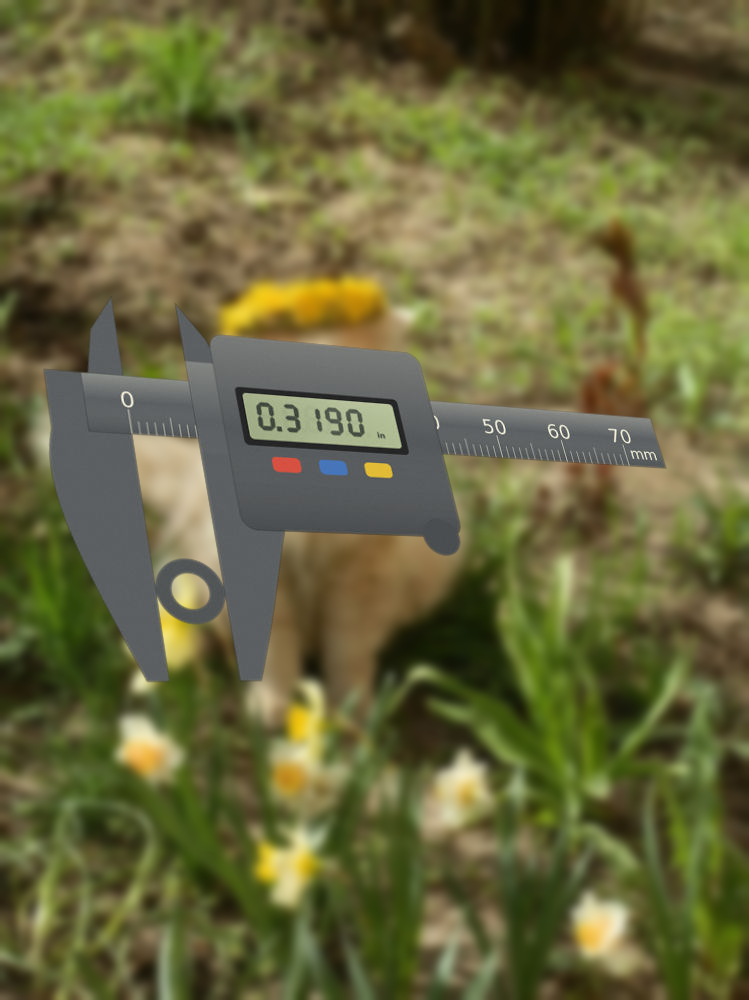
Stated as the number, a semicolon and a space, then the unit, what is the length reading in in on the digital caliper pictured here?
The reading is 0.3190; in
